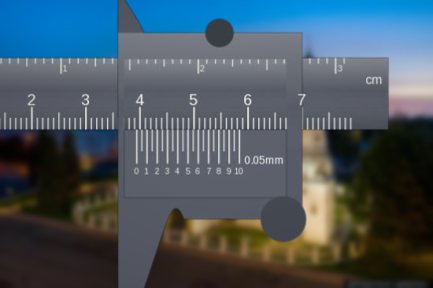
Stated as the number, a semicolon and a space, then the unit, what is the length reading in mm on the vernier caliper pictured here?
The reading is 39.4; mm
